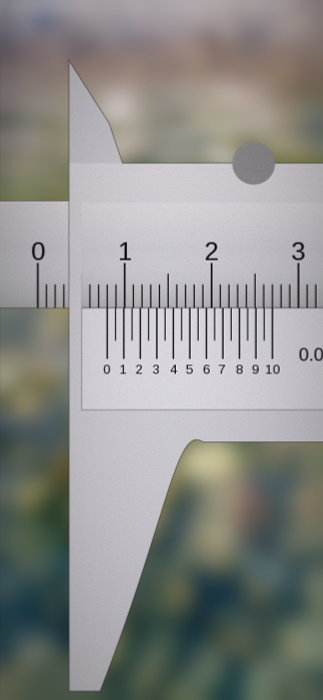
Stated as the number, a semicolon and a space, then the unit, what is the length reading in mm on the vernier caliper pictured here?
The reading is 8.0; mm
